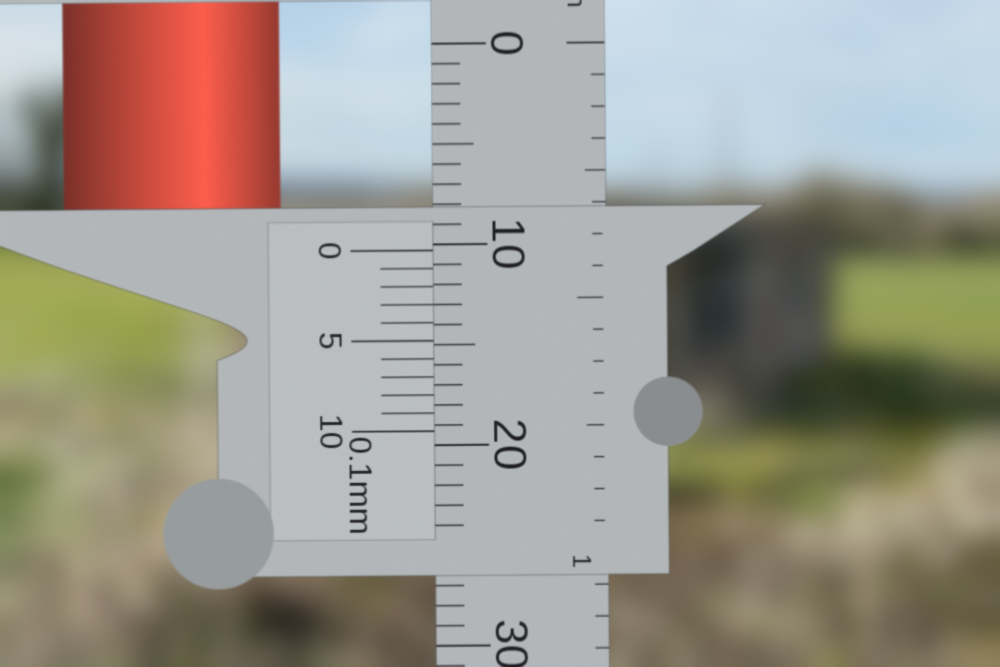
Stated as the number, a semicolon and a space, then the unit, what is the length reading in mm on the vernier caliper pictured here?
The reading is 10.3; mm
